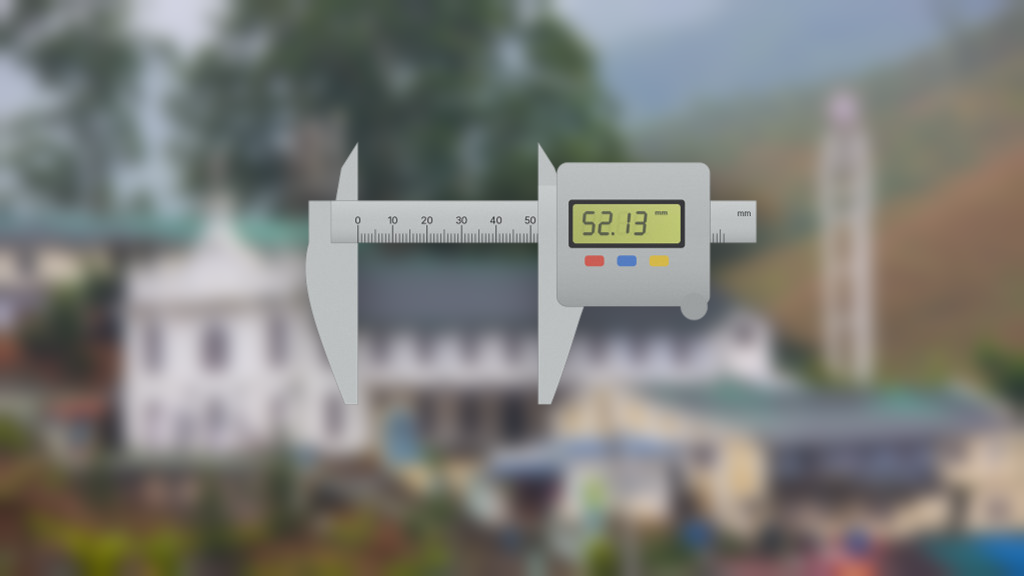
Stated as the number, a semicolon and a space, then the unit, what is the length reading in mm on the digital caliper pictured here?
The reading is 52.13; mm
